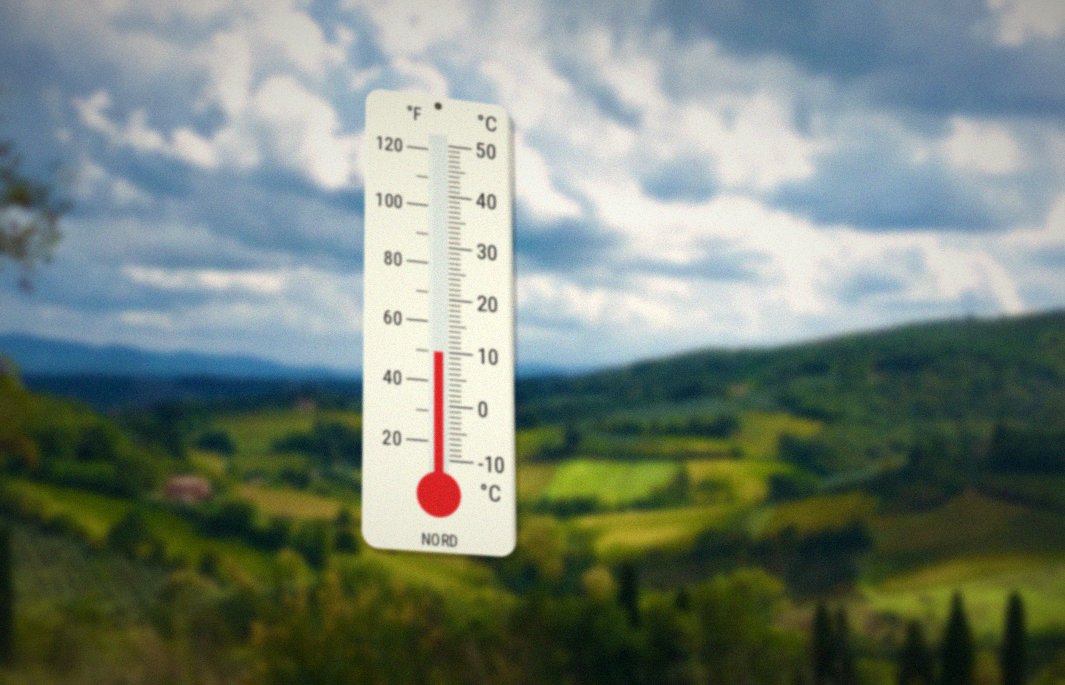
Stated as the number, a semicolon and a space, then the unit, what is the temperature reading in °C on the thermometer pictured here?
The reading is 10; °C
